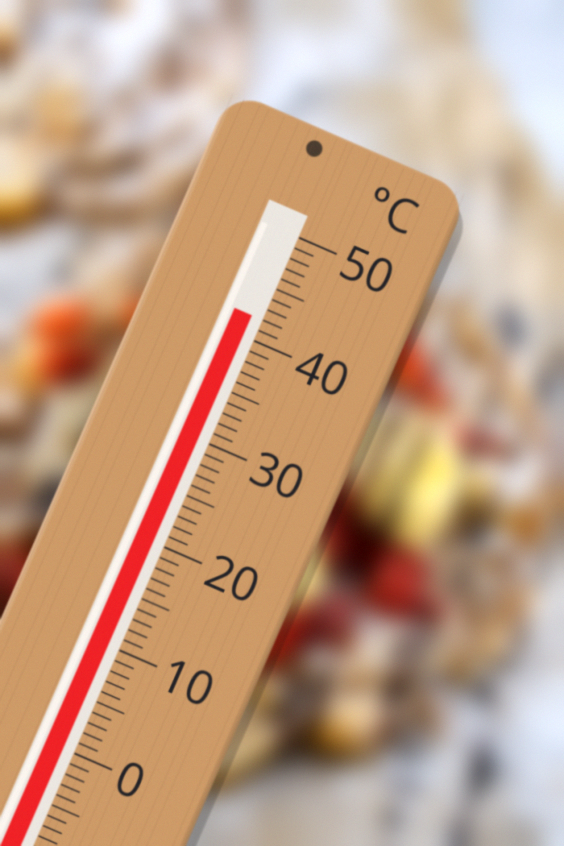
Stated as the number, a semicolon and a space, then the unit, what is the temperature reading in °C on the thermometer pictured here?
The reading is 42; °C
